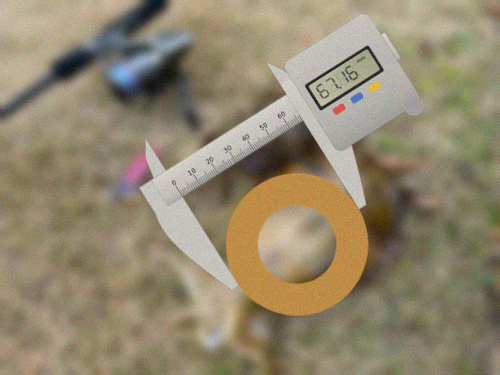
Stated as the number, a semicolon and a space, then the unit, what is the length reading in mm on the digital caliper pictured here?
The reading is 67.16; mm
